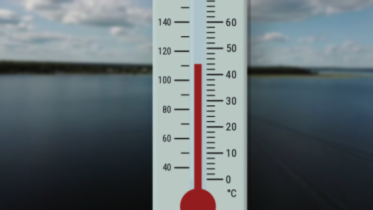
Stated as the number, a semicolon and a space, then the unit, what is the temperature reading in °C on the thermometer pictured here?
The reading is 44; °C
